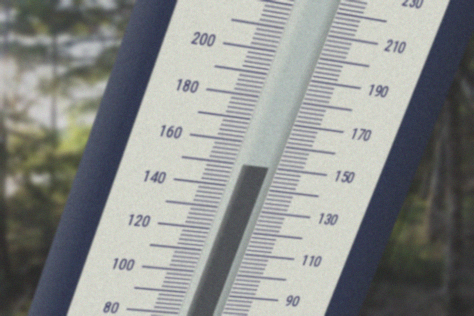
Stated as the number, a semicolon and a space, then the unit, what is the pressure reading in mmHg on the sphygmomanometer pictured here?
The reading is 150; mmHg
